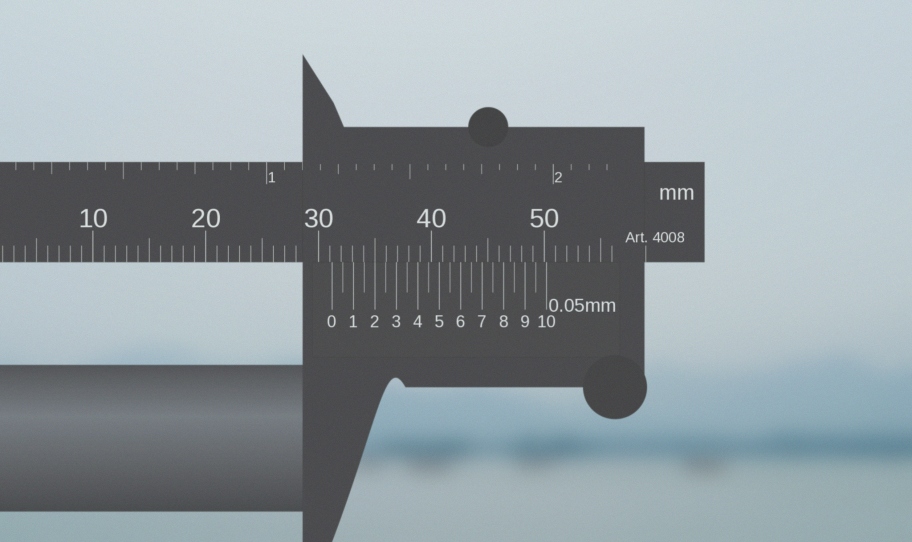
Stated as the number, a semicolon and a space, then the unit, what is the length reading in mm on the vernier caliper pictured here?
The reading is 31.2; mm
